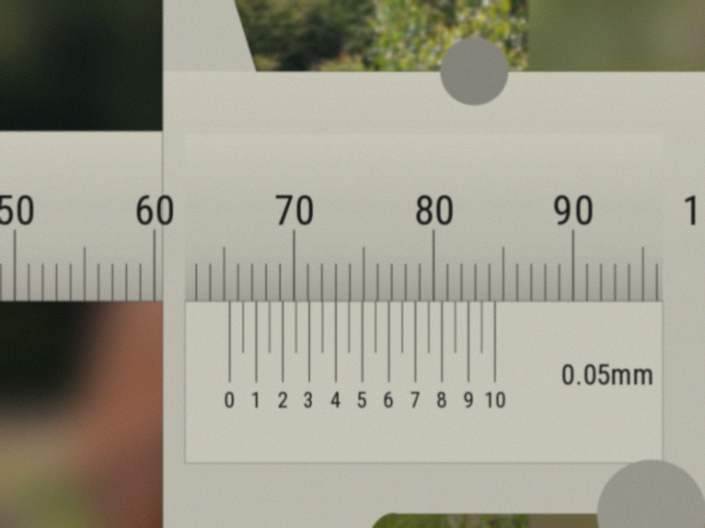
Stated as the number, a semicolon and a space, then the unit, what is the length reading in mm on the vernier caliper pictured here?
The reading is 65.4; mm
